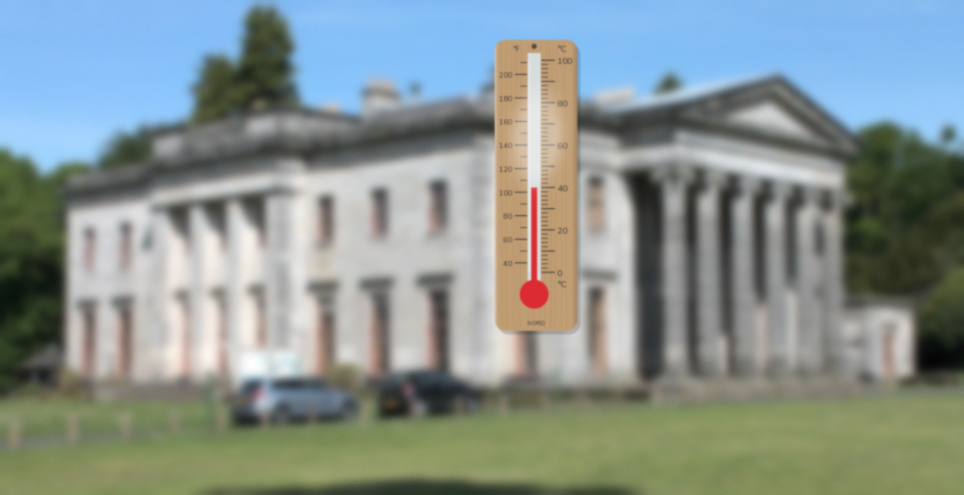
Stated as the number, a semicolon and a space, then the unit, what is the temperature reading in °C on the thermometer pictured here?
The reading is 40; °C
